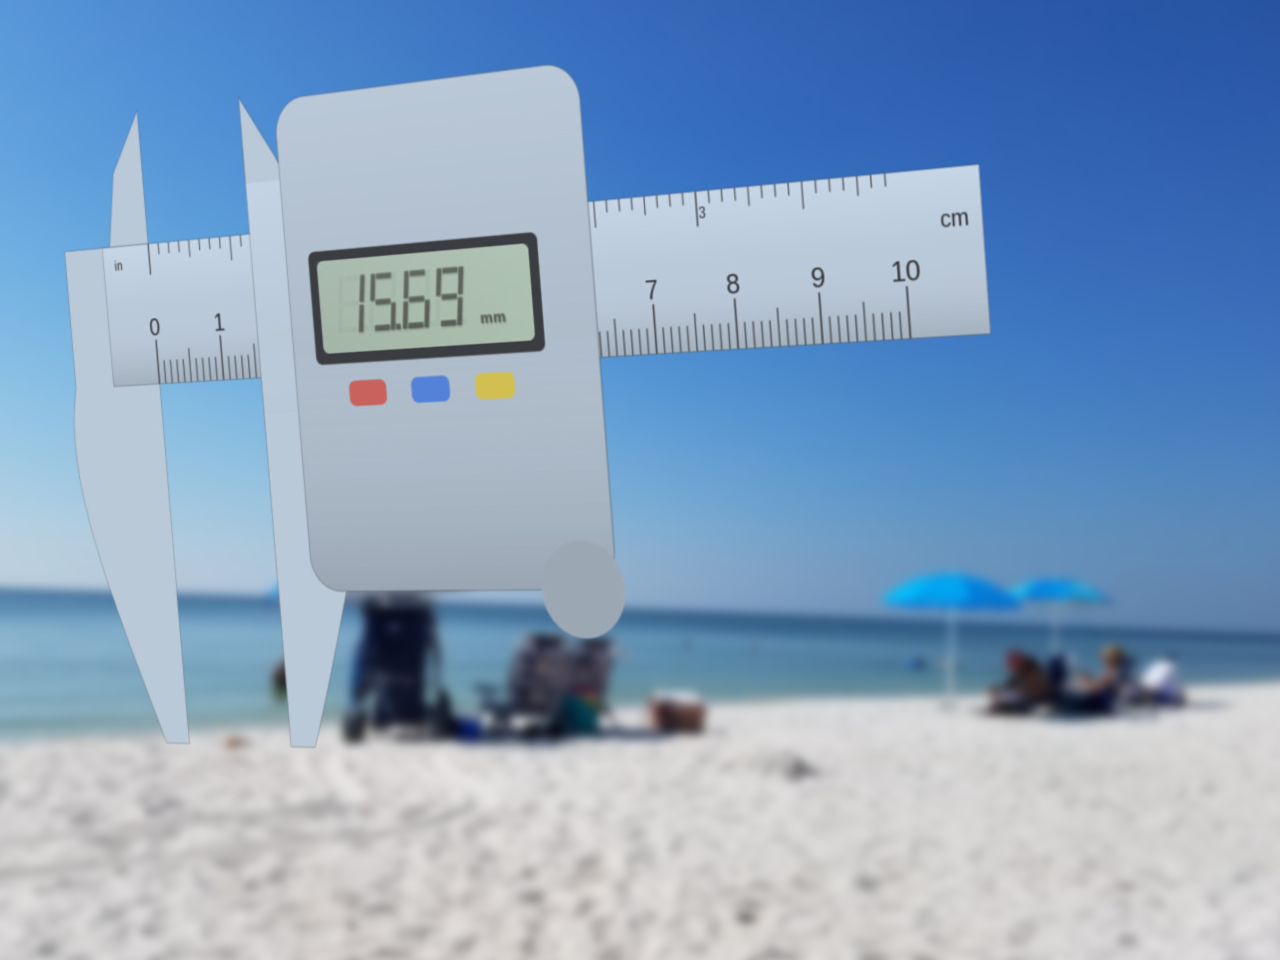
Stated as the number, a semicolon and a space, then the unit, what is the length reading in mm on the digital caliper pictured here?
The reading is 15.69; mm
